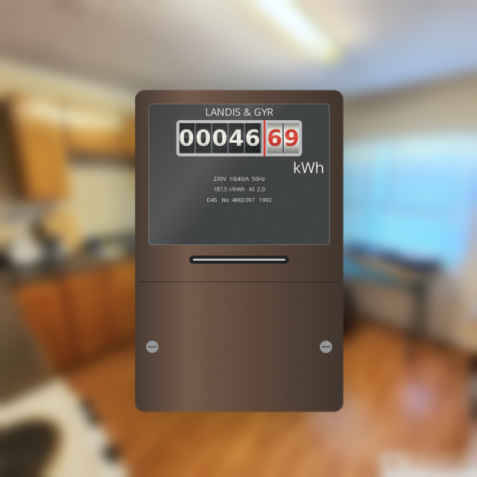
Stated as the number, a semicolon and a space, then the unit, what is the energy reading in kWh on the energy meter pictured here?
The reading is 46.69; kWh
